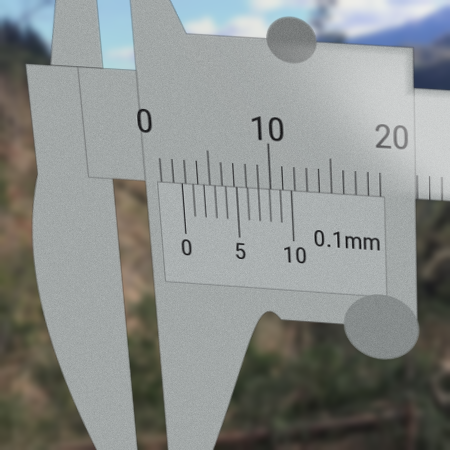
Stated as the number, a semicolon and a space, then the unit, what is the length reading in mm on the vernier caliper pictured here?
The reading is 2.7; mm
